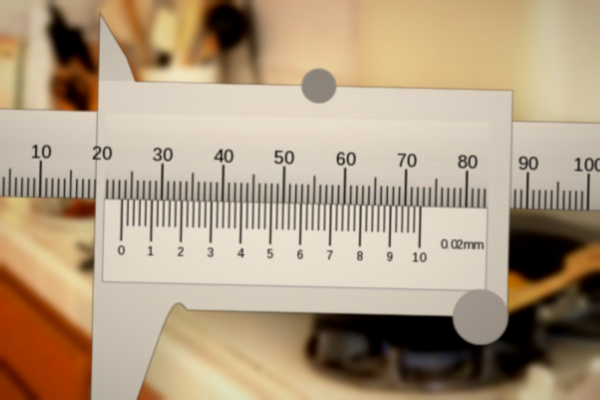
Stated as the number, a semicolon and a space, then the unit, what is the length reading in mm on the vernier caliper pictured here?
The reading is 23.5; mm
